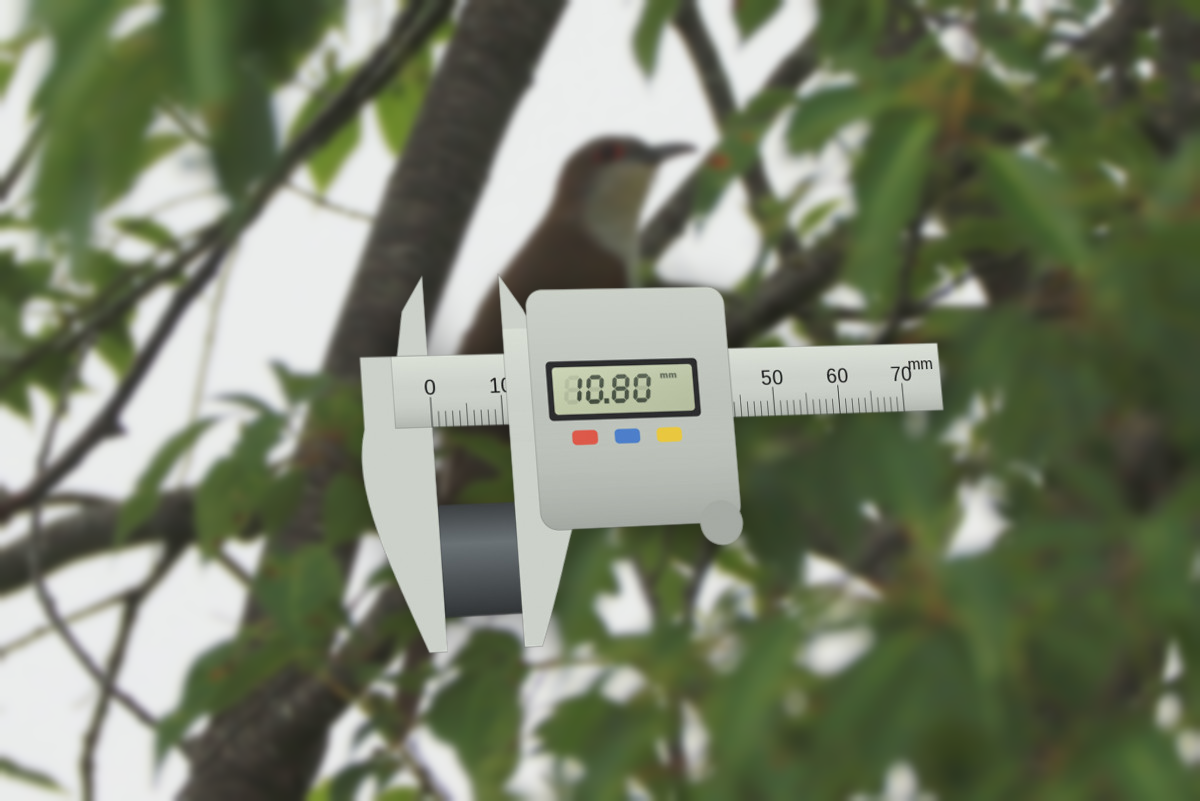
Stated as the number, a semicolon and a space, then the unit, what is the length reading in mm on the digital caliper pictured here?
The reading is 10.80; mm
